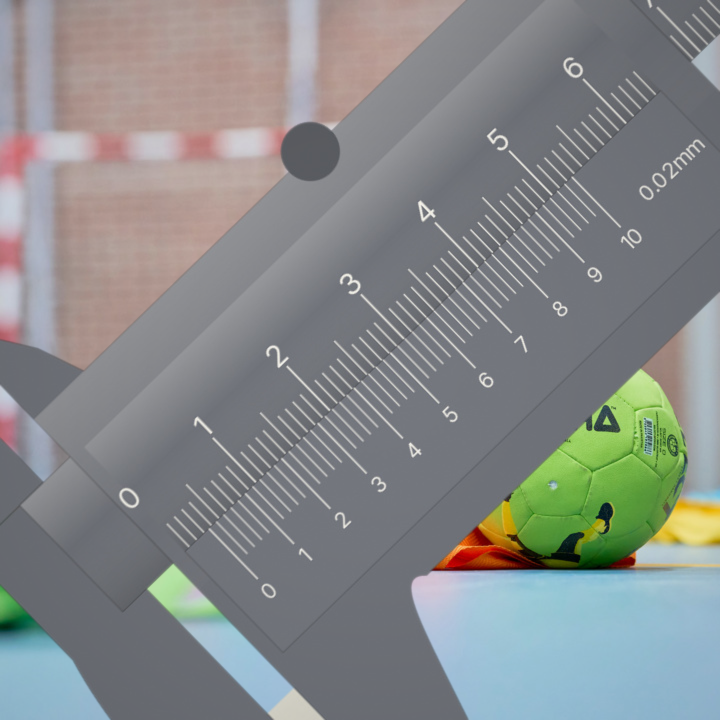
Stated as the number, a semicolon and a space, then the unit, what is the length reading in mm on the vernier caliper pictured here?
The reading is 3.6; mm
